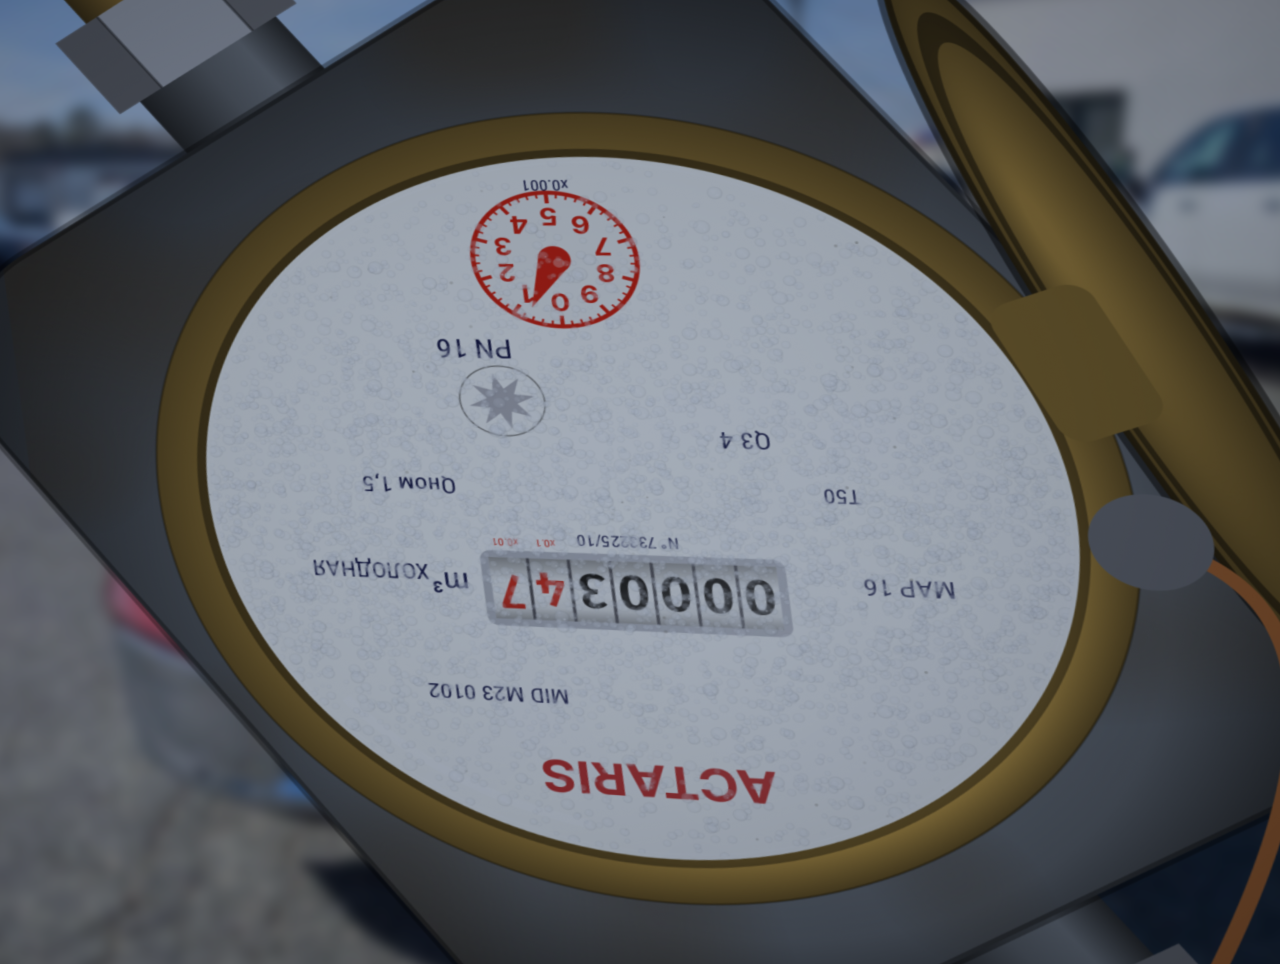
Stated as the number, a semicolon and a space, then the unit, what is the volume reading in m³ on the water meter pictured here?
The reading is 3.470; m³
